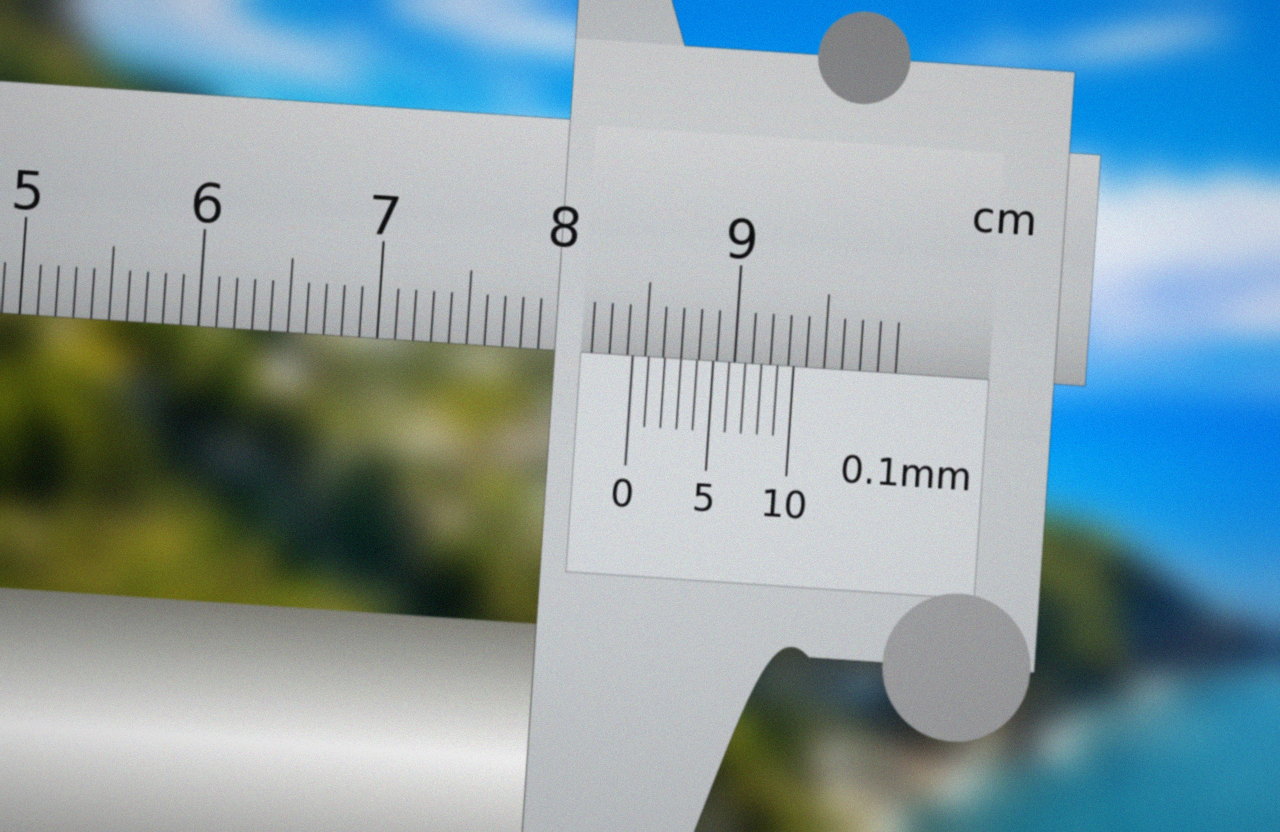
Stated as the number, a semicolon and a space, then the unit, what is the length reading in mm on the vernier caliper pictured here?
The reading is 84.3; mm
